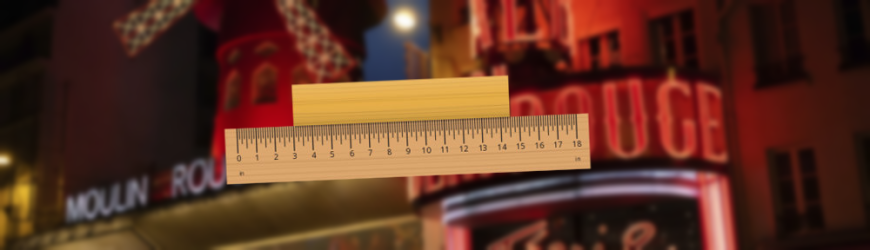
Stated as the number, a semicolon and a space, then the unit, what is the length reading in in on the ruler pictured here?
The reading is 11.5; in
